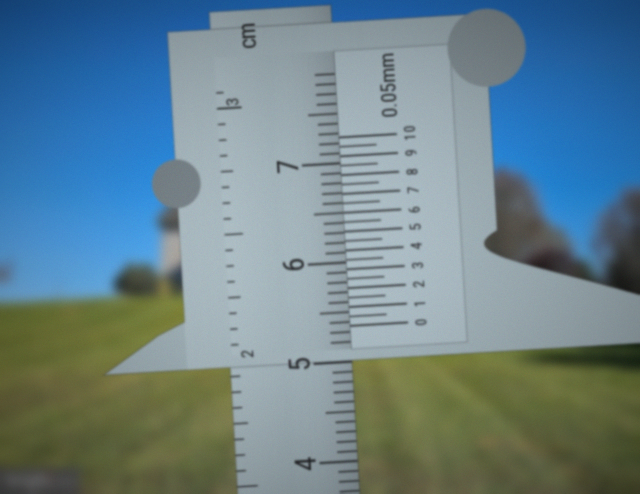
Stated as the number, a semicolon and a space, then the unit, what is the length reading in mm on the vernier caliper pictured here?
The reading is 53.6; mm
